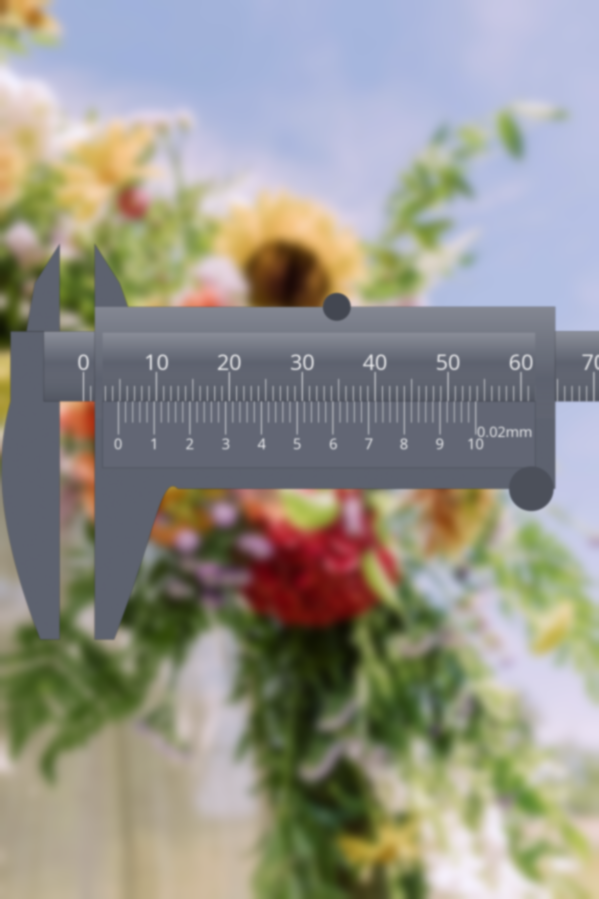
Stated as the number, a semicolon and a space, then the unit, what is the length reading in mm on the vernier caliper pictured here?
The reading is 4.8; mm
